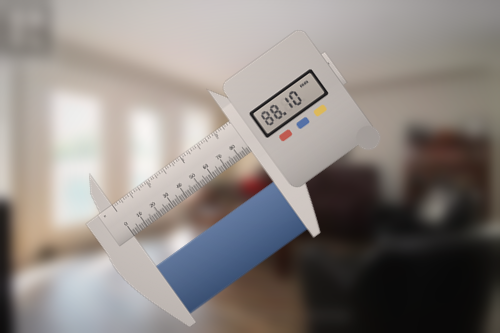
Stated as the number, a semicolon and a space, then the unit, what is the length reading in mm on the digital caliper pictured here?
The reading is 88.10; mm
